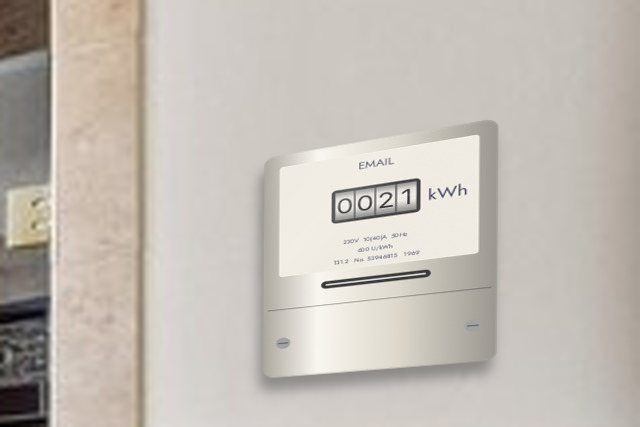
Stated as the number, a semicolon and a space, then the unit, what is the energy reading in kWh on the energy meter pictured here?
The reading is 21; kWh
